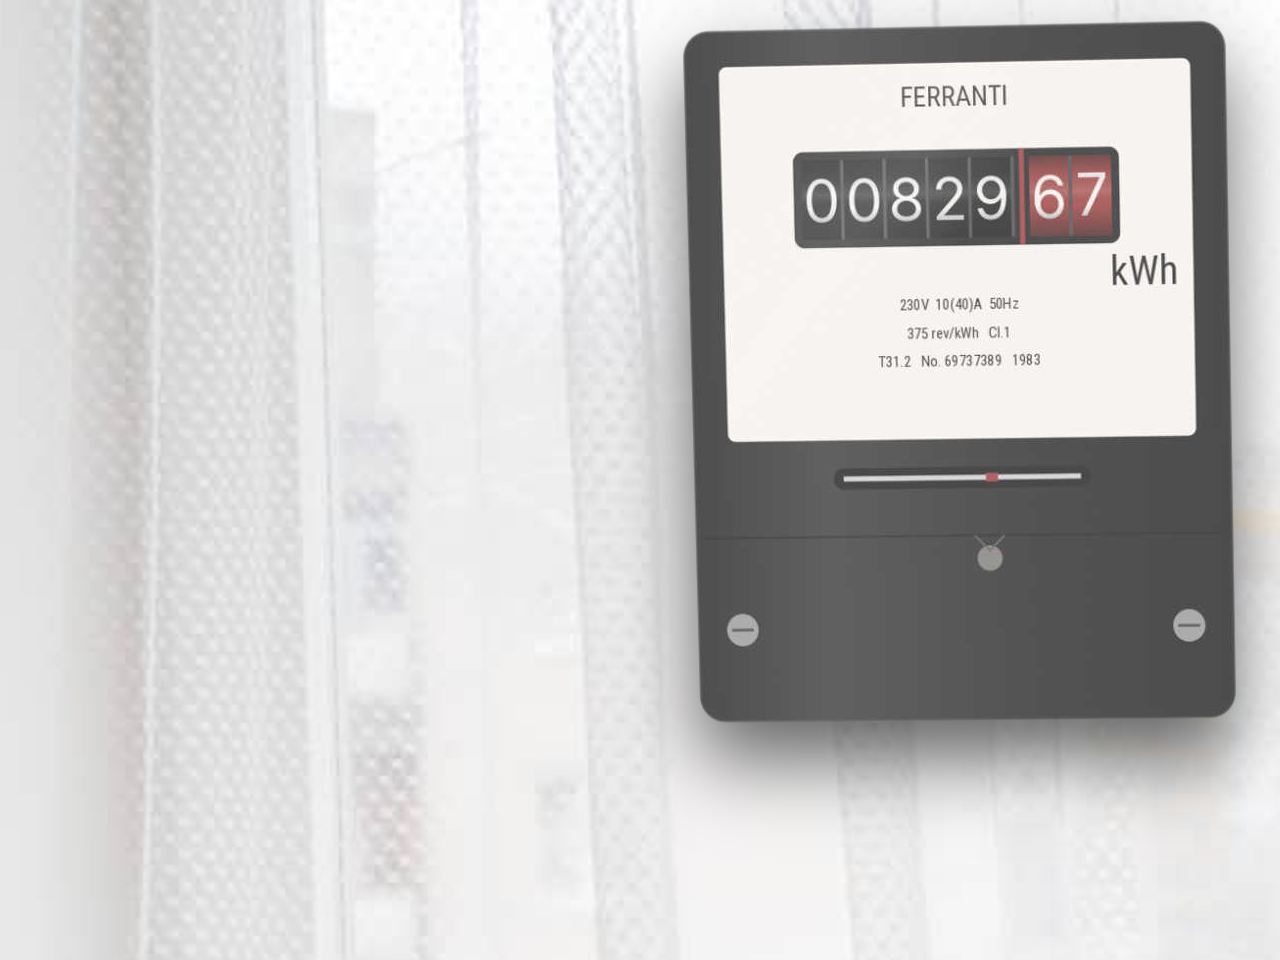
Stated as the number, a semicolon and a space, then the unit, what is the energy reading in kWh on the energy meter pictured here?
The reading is 829.67; kWh
